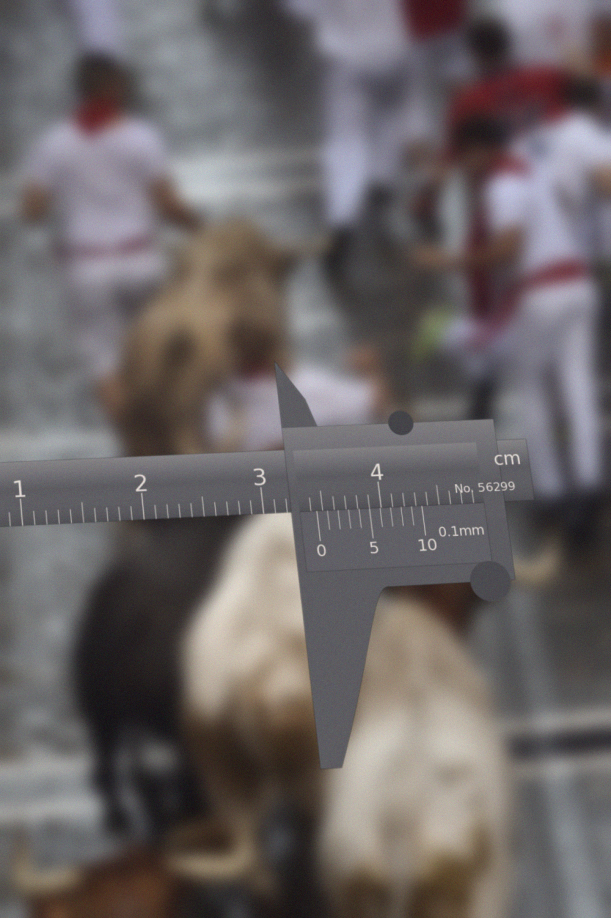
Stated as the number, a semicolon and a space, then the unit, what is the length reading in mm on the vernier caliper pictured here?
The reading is 34.5; mm
